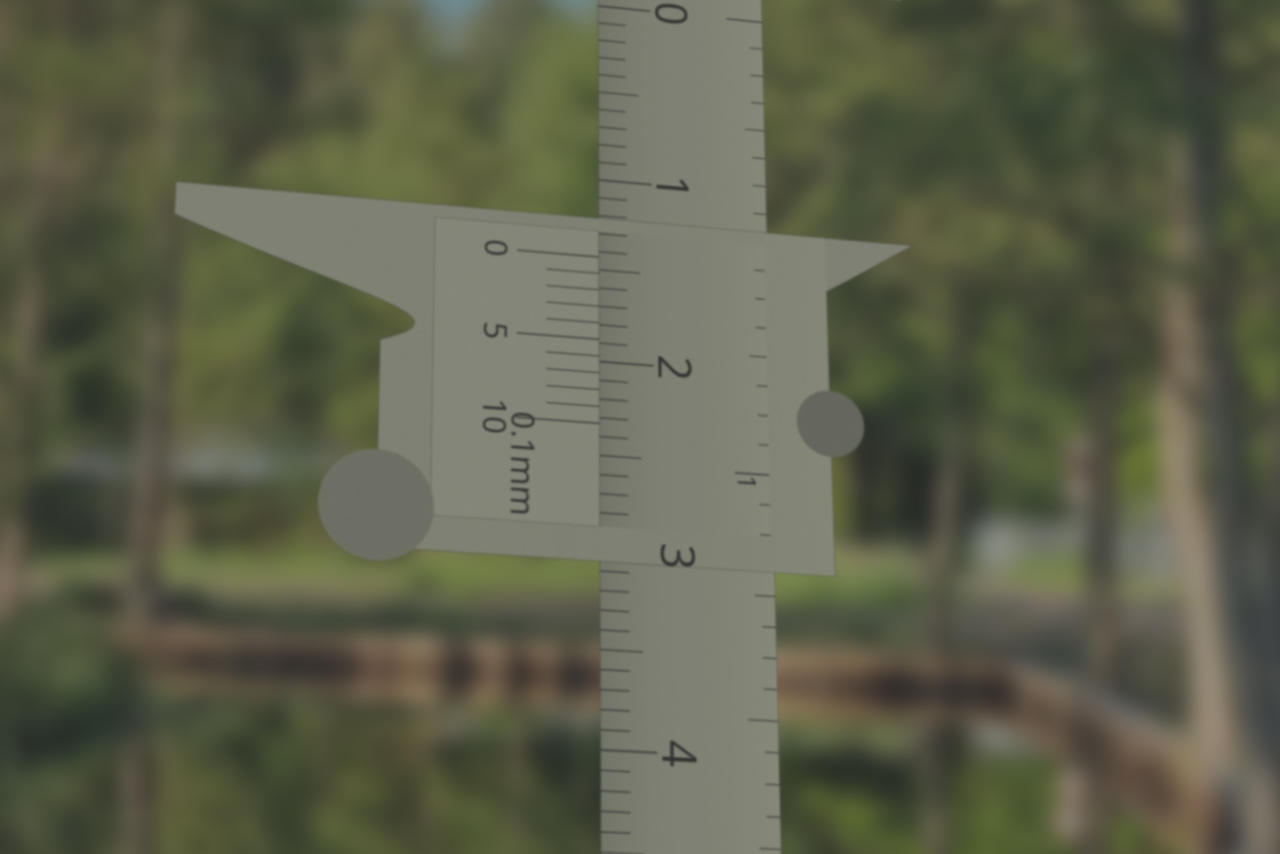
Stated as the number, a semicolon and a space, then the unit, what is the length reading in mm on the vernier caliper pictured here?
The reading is 14.3; mm
